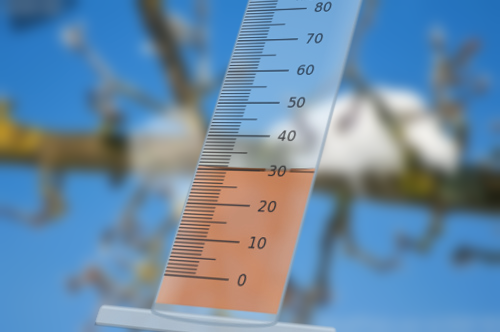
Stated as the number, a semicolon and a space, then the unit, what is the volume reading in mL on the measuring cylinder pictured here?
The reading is 30; mL
